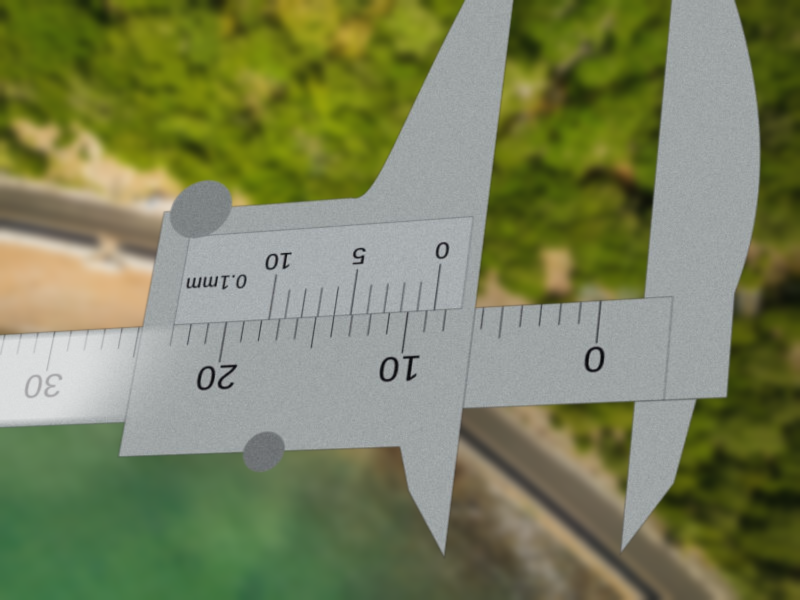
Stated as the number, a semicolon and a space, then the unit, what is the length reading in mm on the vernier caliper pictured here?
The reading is 8.6; mm
